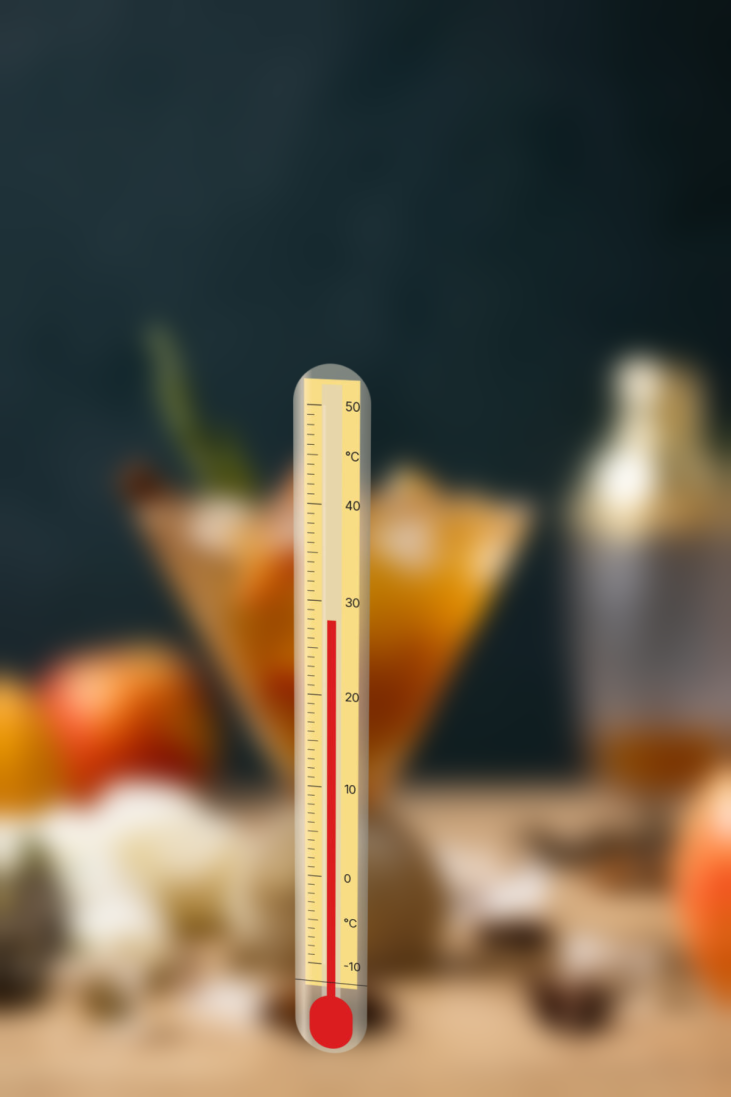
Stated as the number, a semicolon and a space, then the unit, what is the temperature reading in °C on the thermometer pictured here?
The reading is 28; °C
